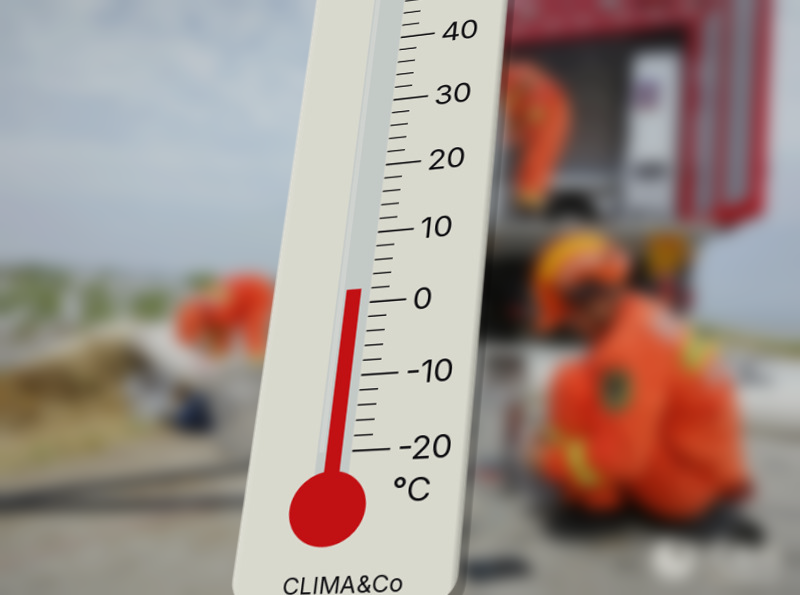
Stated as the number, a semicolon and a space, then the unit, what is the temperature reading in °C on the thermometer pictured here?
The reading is 2; °C
